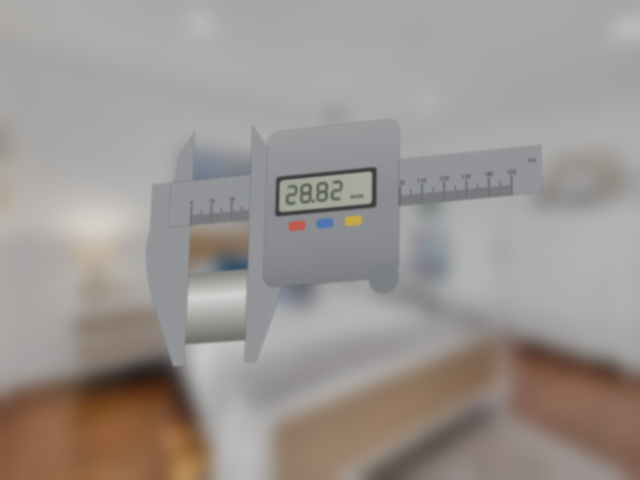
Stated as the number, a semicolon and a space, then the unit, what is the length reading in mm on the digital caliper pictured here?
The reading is 28.82; mm
